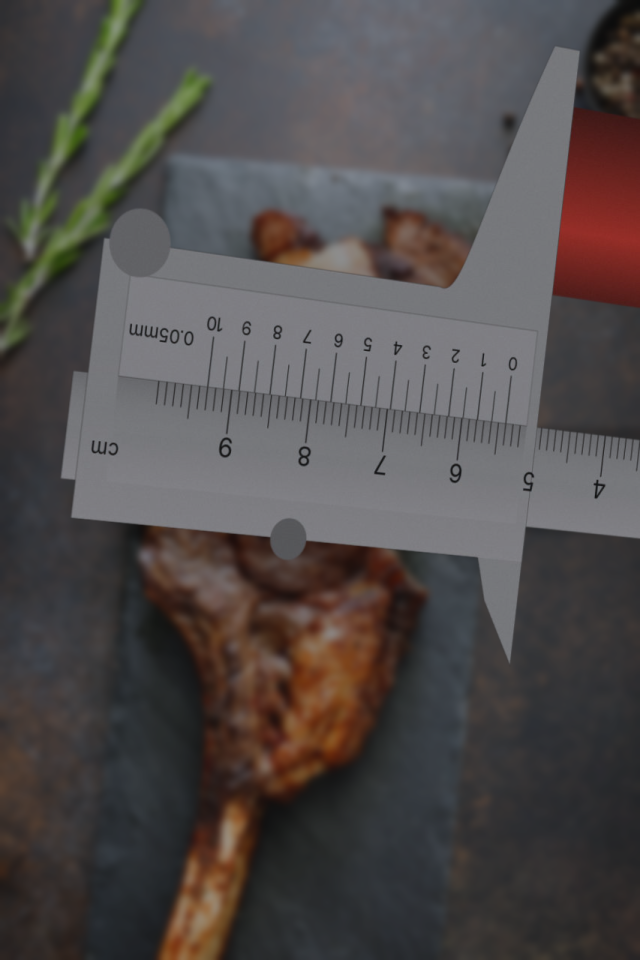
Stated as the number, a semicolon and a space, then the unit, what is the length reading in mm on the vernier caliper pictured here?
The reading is 54.0; mm
